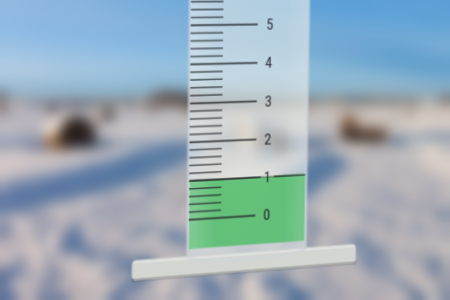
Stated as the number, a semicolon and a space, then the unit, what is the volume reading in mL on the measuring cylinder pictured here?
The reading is 1; mL
